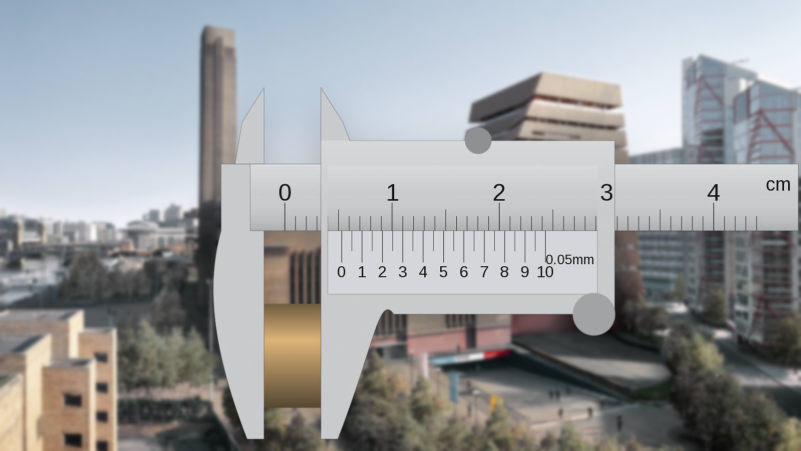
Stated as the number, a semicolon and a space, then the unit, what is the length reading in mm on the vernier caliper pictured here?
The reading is 5.3; mm
